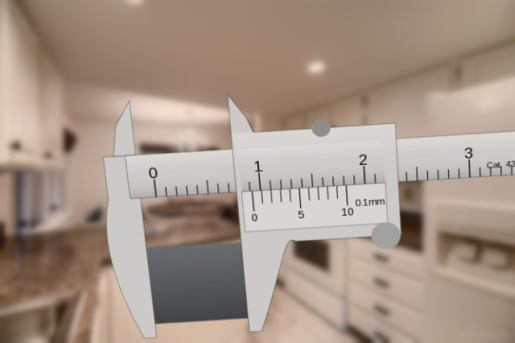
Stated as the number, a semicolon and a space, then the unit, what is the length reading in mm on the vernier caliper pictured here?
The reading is 9.2; mm
